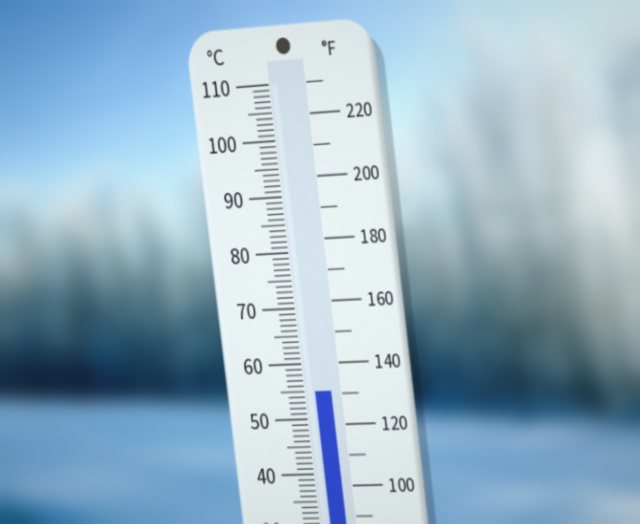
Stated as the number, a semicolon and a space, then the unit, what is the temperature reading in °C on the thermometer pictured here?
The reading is 55; °C
